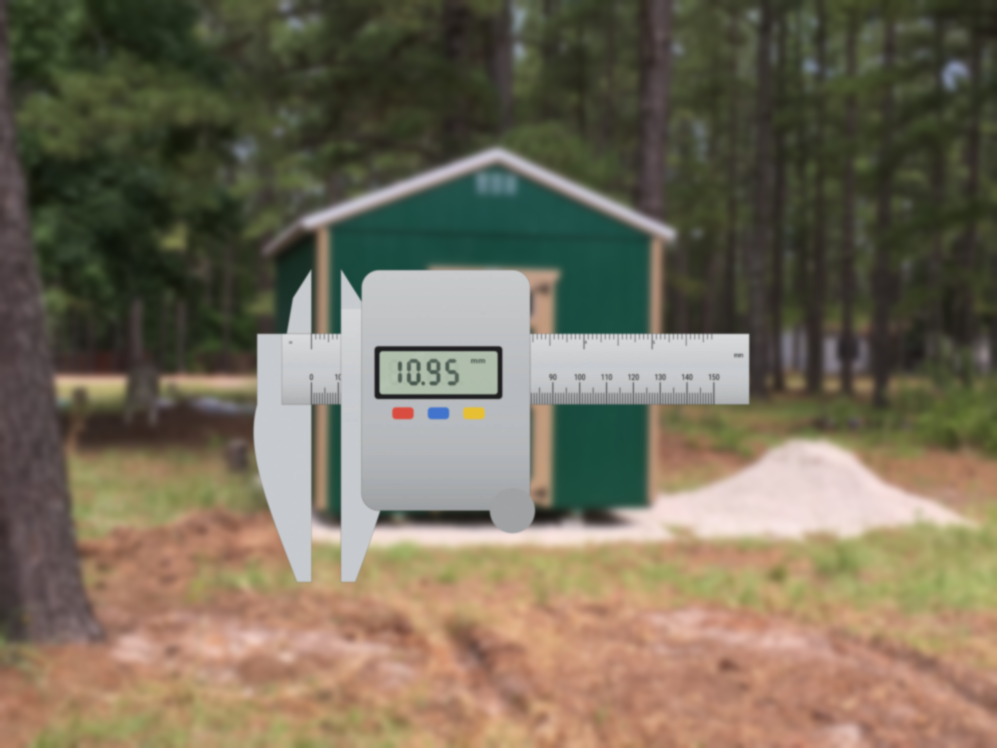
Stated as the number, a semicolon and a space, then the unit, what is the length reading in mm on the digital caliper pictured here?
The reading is 10.95; mm
